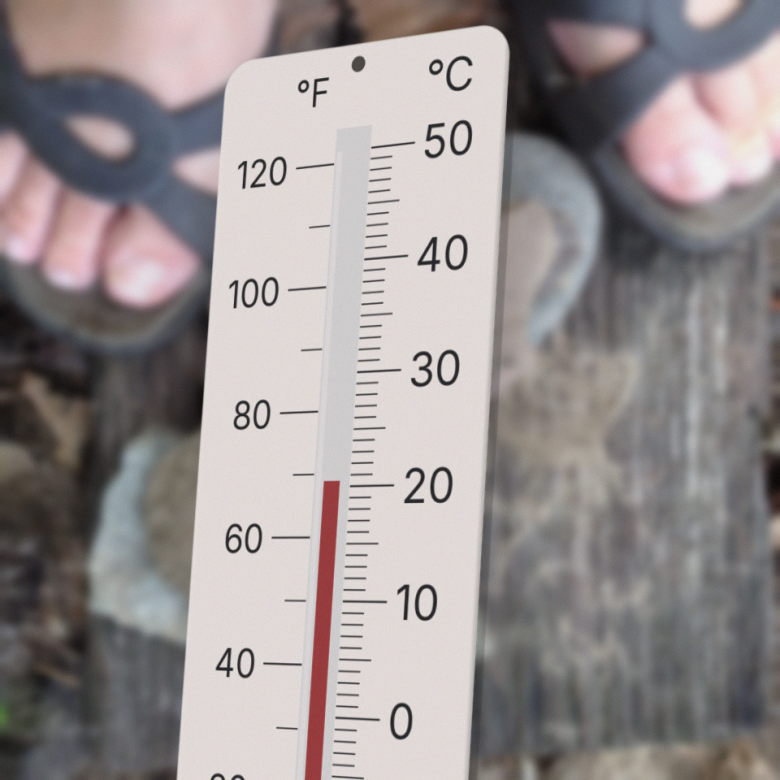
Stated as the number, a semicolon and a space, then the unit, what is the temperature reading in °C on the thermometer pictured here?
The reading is 20.5; °C
